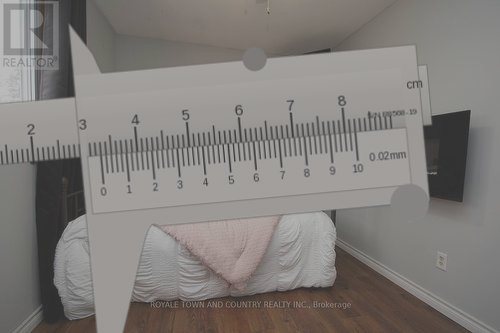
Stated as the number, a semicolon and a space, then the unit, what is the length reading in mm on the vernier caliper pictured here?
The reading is 33.0; mm
